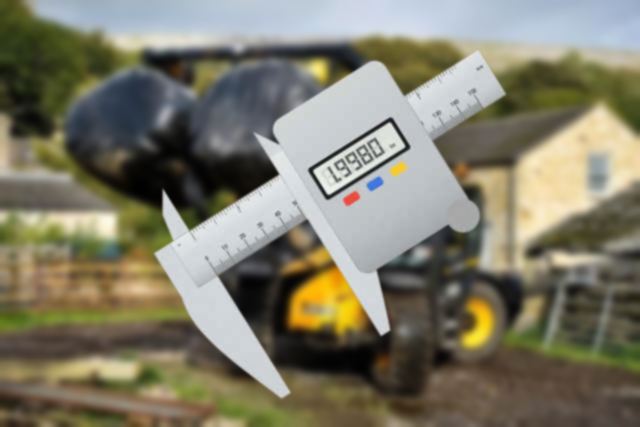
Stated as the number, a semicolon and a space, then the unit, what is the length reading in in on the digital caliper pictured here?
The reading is 1.9980; in
